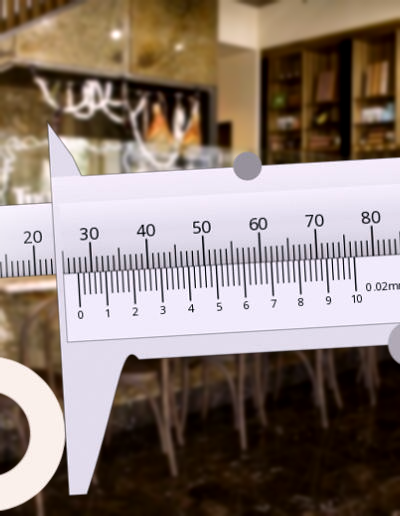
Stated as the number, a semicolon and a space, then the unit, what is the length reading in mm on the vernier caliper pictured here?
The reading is 27.6; mm
